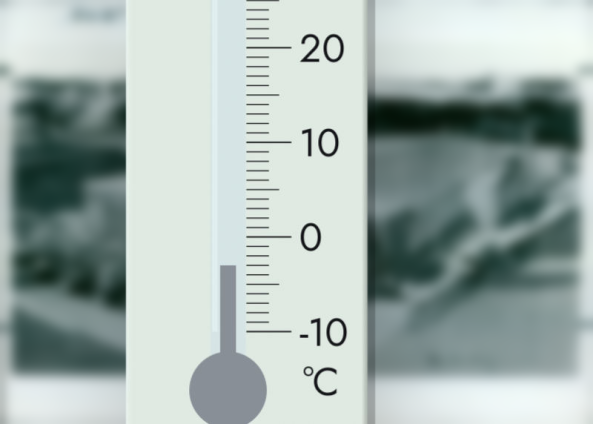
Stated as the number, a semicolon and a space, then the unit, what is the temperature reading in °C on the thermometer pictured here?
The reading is -3; °C
